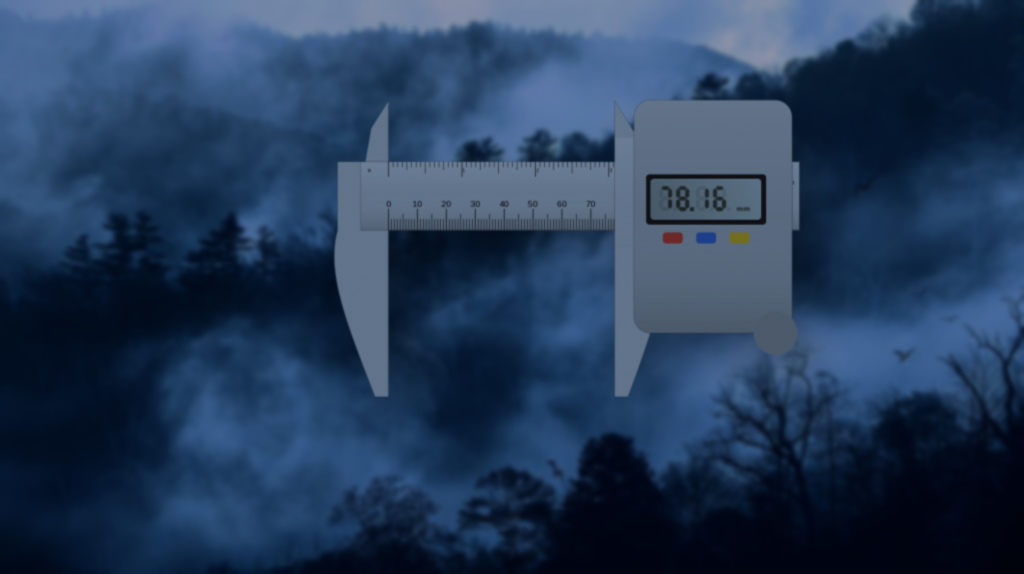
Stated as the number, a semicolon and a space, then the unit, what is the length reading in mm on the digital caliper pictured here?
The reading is 78.16; mm
